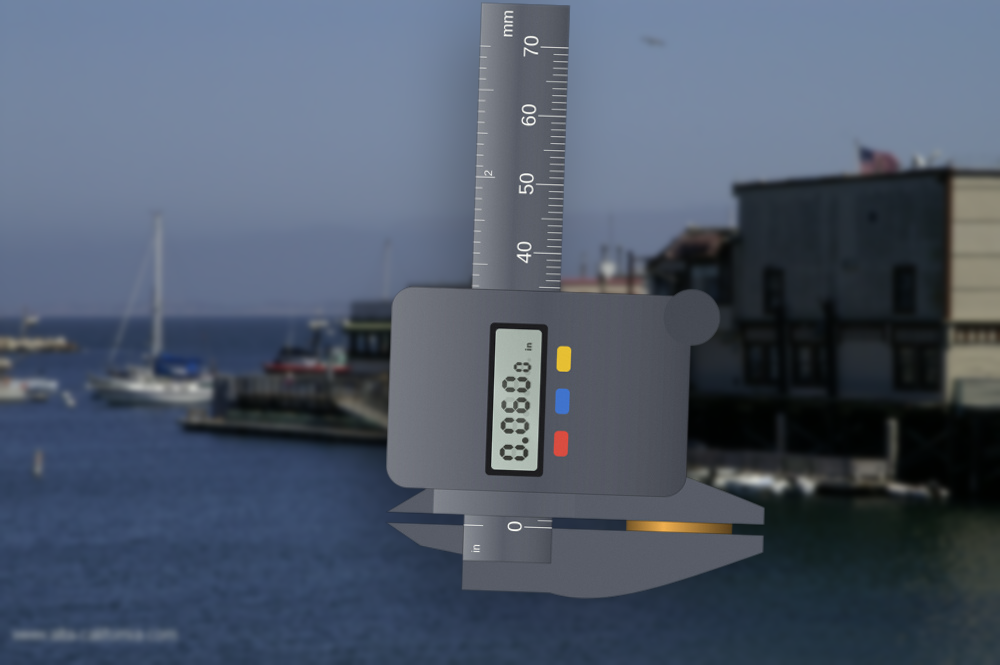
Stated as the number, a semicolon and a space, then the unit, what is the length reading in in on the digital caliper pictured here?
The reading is 0.0600; in
